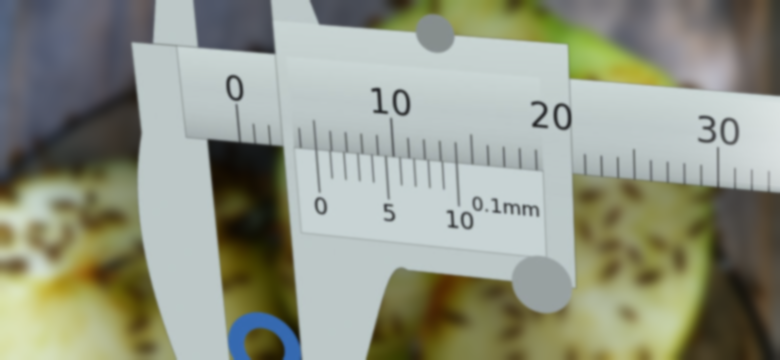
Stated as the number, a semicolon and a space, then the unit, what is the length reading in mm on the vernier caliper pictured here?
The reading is 5.0; mm
